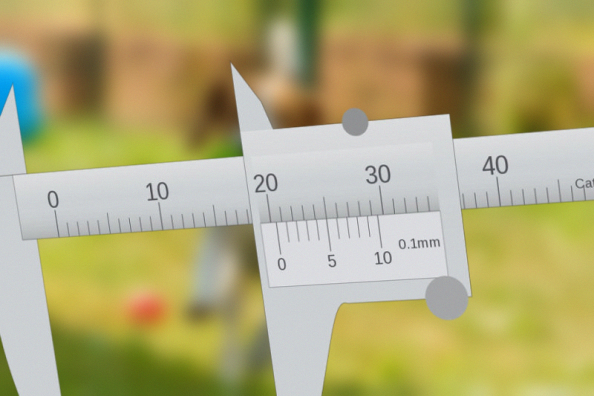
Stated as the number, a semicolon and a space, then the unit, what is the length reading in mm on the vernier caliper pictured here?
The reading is 20.5; mm
